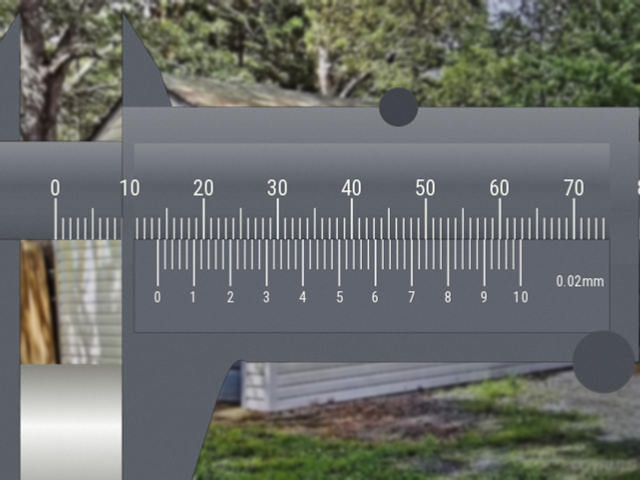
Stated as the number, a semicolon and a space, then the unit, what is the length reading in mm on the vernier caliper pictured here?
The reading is 13.8; mm
